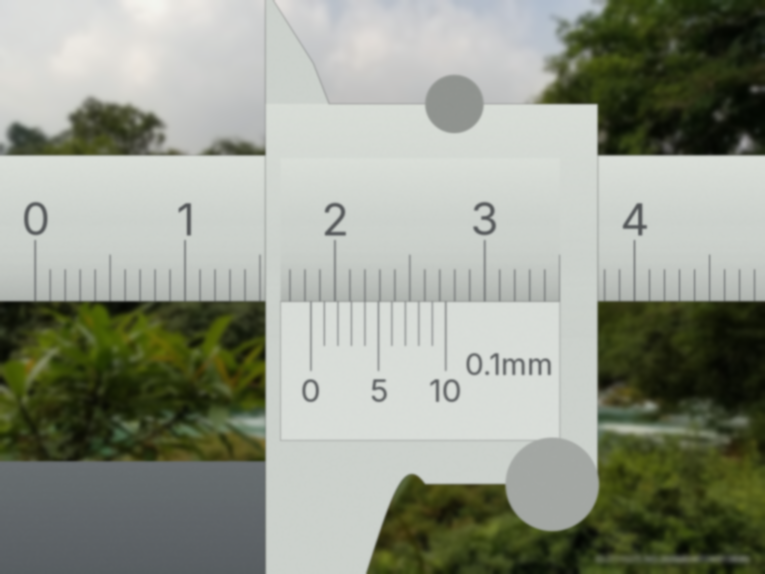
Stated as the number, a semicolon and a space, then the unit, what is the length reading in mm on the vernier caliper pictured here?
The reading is 18.4; mm
